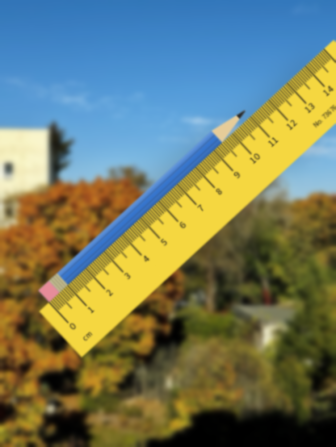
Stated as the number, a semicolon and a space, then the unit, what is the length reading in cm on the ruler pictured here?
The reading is 11; cm
